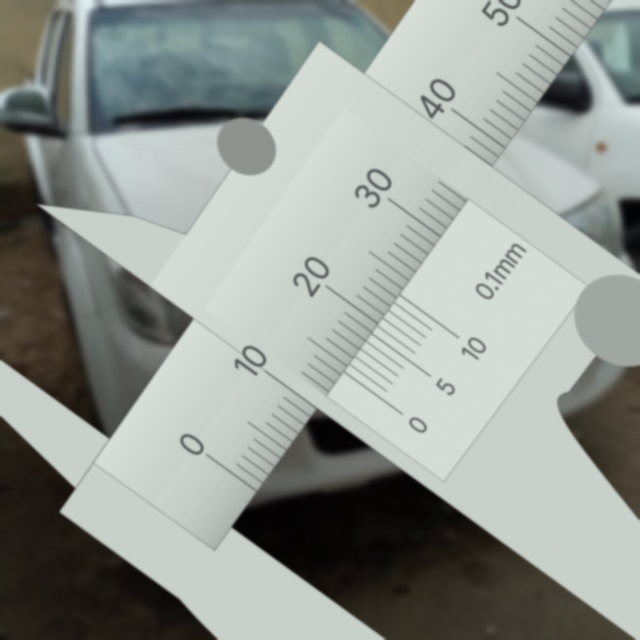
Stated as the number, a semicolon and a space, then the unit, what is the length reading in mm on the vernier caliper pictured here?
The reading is 14.4; mm
